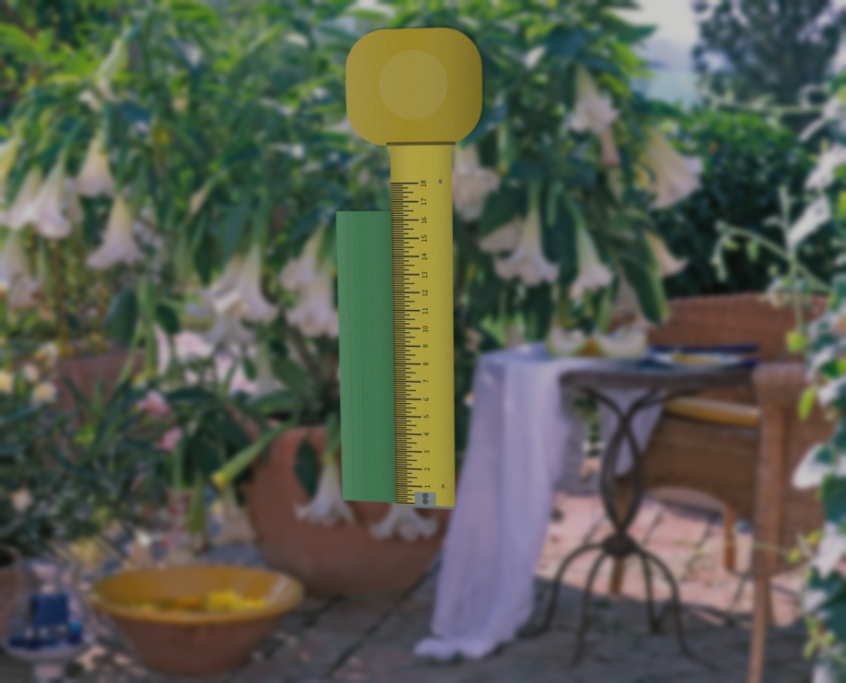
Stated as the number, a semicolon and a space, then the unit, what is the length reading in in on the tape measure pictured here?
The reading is 16.5; in
